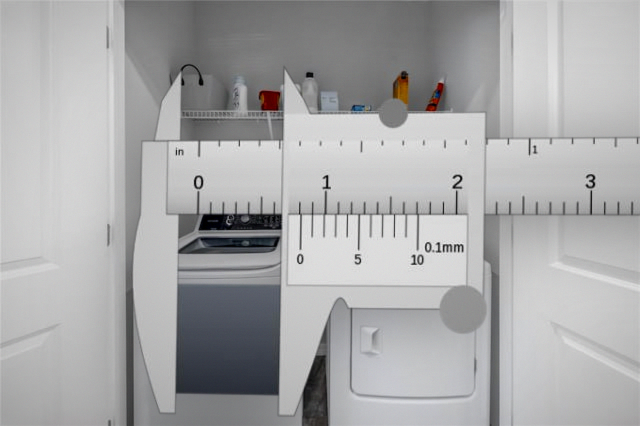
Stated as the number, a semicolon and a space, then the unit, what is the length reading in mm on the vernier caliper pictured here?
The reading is 8.1; mm
